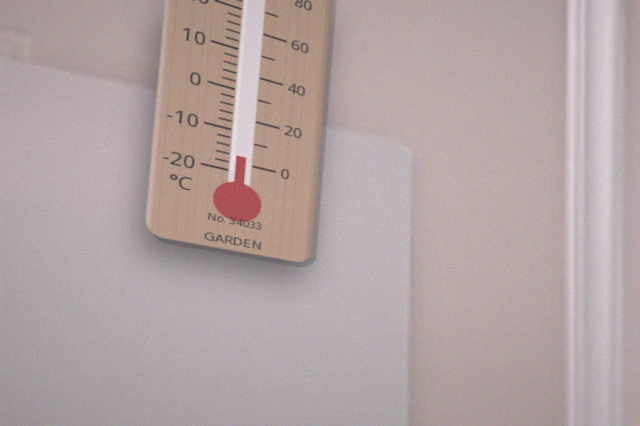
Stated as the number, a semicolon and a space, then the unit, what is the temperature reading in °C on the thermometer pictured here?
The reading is -16; °C
